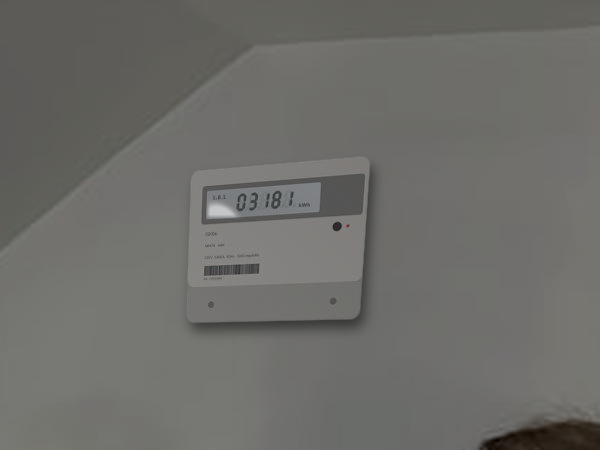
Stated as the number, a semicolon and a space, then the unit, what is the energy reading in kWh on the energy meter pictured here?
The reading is 3181; kWh
